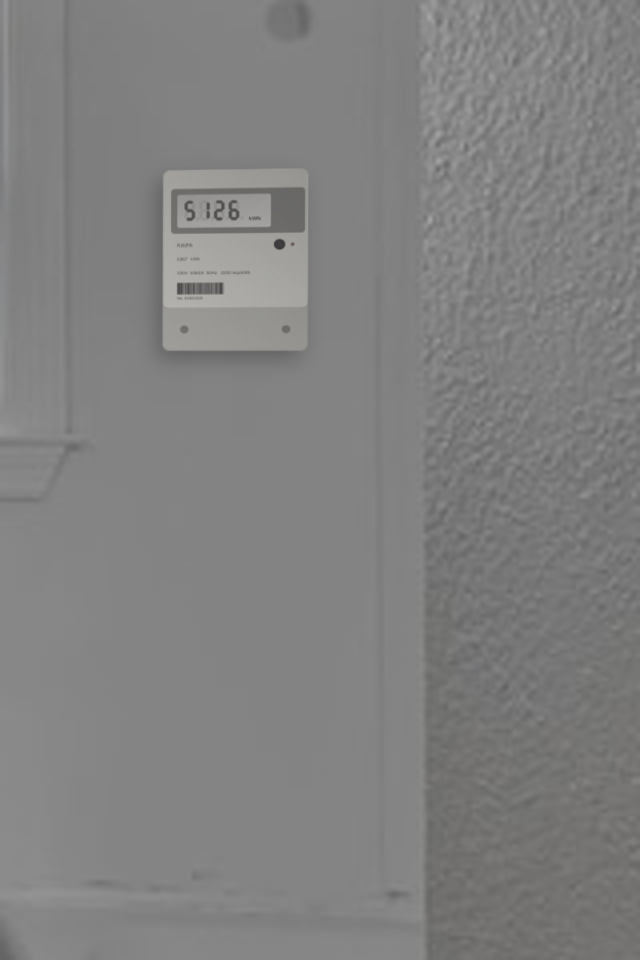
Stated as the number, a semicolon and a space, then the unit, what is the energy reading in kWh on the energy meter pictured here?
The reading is 5126; kWh
